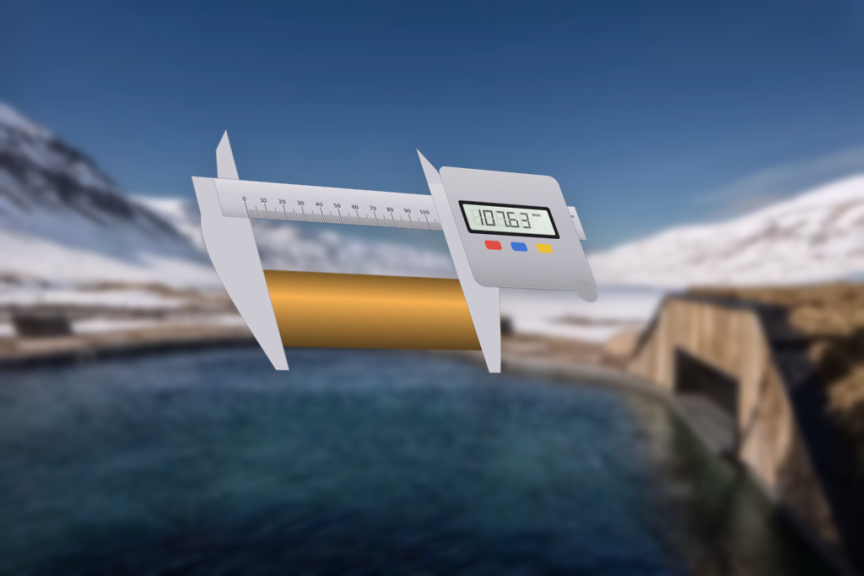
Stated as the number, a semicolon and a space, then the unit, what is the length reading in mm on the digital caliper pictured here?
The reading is 107.63; mm
